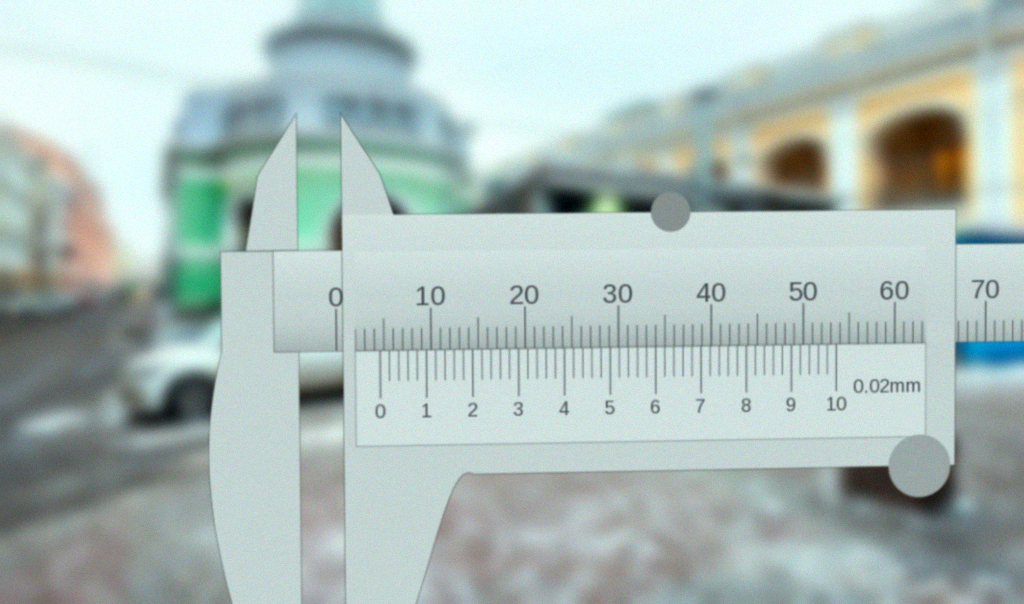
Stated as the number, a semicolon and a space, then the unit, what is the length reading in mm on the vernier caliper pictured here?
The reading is 4.6; mm
